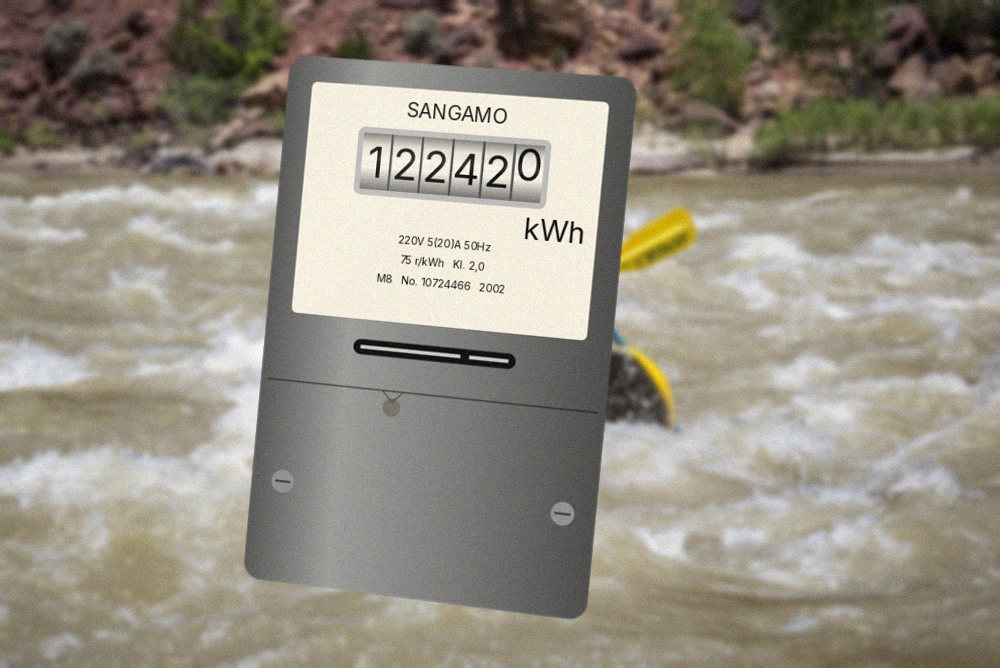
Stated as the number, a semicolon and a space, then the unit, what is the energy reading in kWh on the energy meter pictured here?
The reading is 122420; kWh
